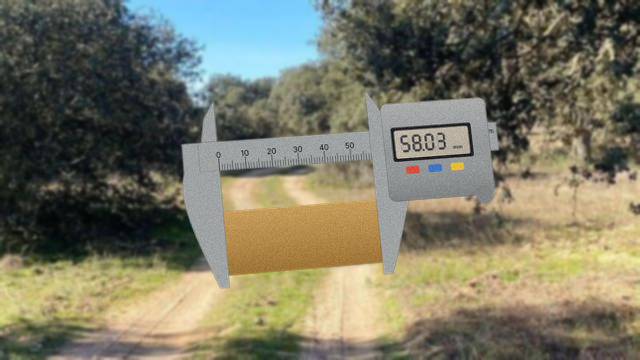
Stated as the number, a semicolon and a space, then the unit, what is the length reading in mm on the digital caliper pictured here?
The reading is 58.03; mm
